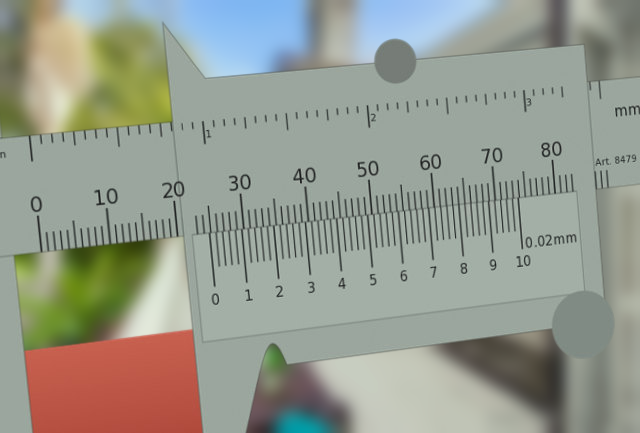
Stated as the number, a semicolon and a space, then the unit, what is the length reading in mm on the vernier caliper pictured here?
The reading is 24.8; mm
